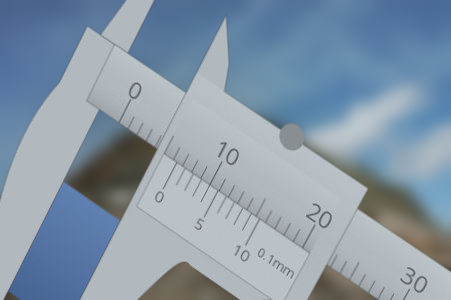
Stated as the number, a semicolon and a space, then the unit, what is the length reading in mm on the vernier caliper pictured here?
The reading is 6.4; mm
